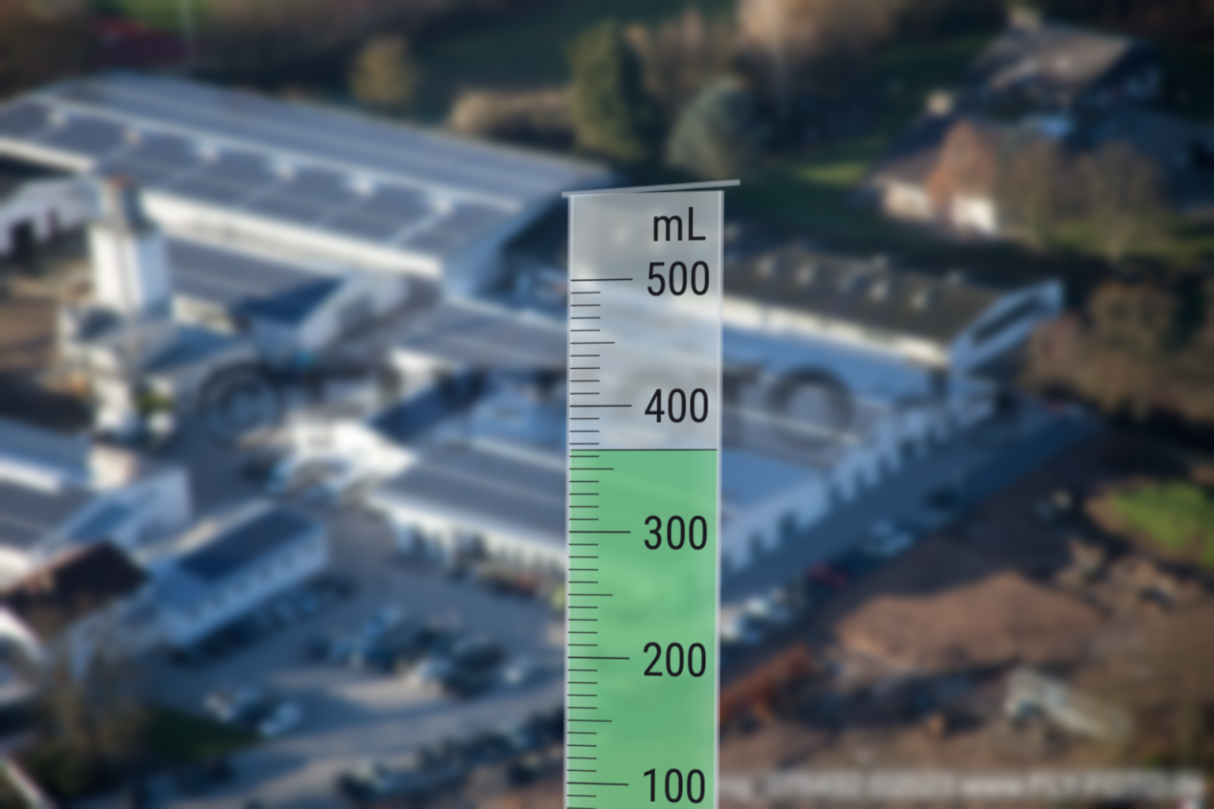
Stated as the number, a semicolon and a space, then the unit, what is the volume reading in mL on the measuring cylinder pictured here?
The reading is 365; mL
